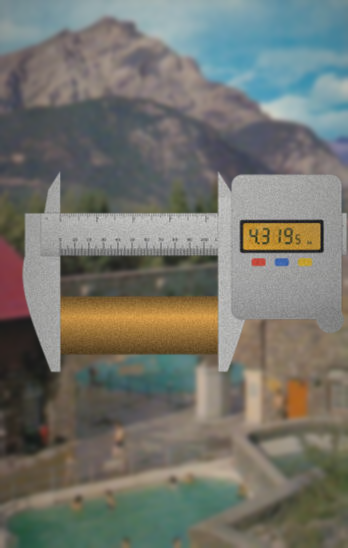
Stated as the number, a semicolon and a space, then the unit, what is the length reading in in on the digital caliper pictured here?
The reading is 4.3195; in
